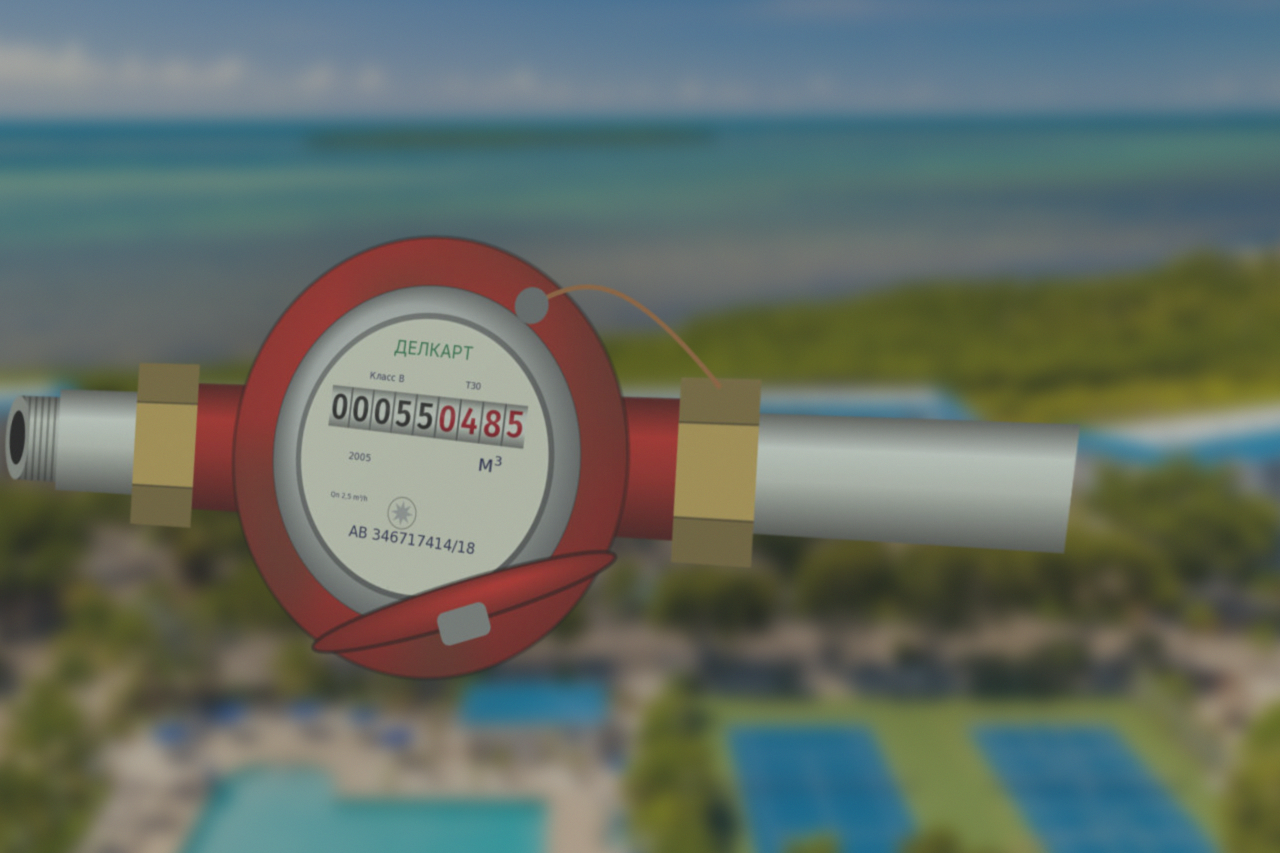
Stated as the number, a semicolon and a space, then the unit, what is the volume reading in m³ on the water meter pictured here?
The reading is 55.0485; m³
